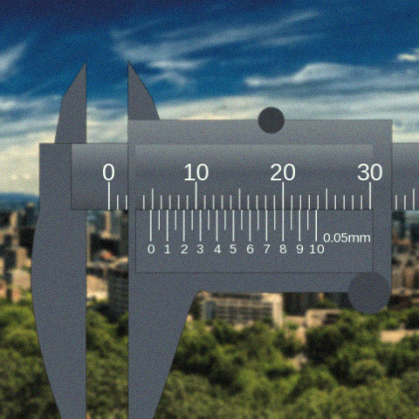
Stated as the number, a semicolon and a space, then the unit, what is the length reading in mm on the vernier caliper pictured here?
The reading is 4.8; mm
